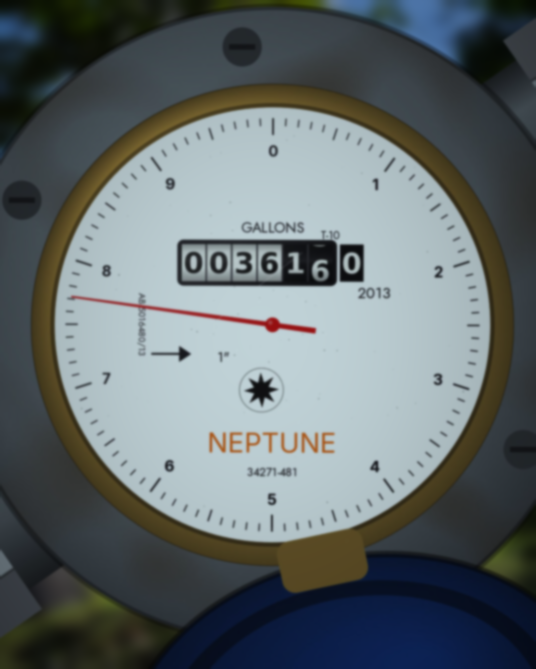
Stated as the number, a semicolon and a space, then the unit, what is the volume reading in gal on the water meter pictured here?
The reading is 36157.7; gal
